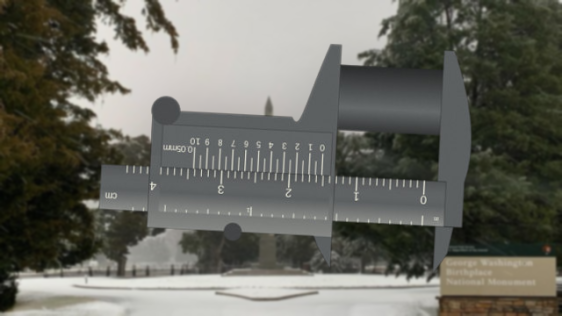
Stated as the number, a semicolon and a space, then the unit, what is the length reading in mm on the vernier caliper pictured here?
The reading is 15.2; mm
